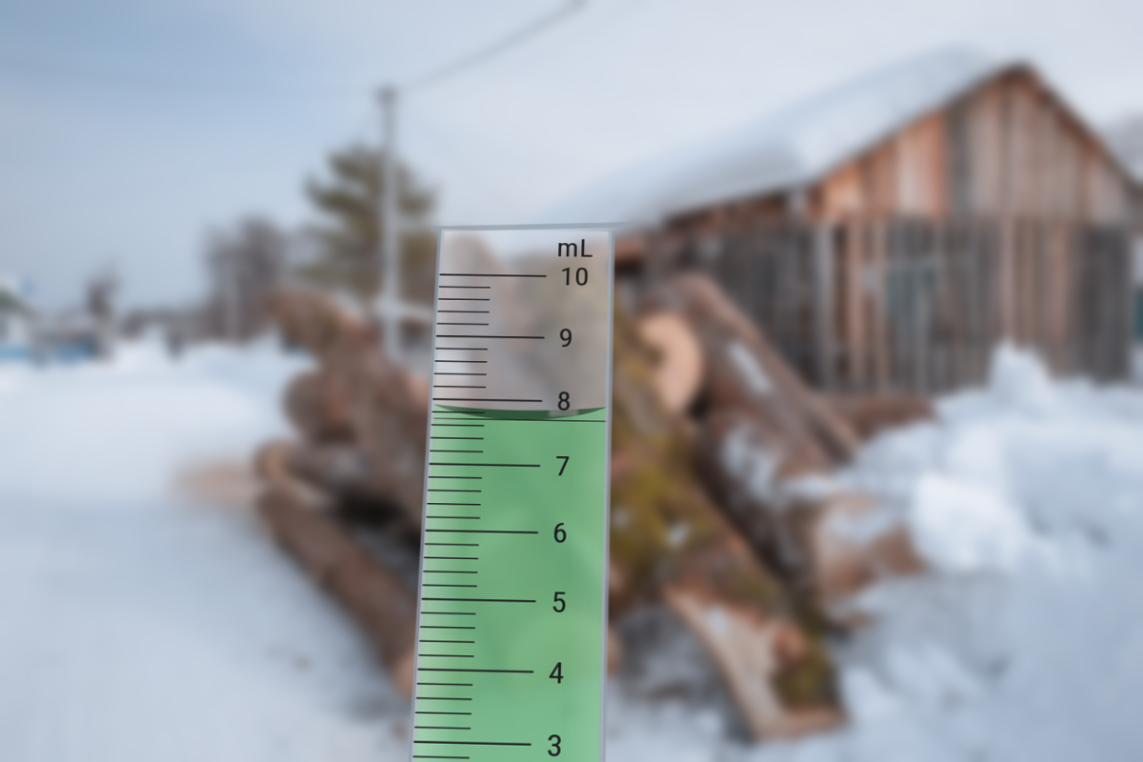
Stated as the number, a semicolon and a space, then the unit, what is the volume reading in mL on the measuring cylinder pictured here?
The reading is 7.7; mL
